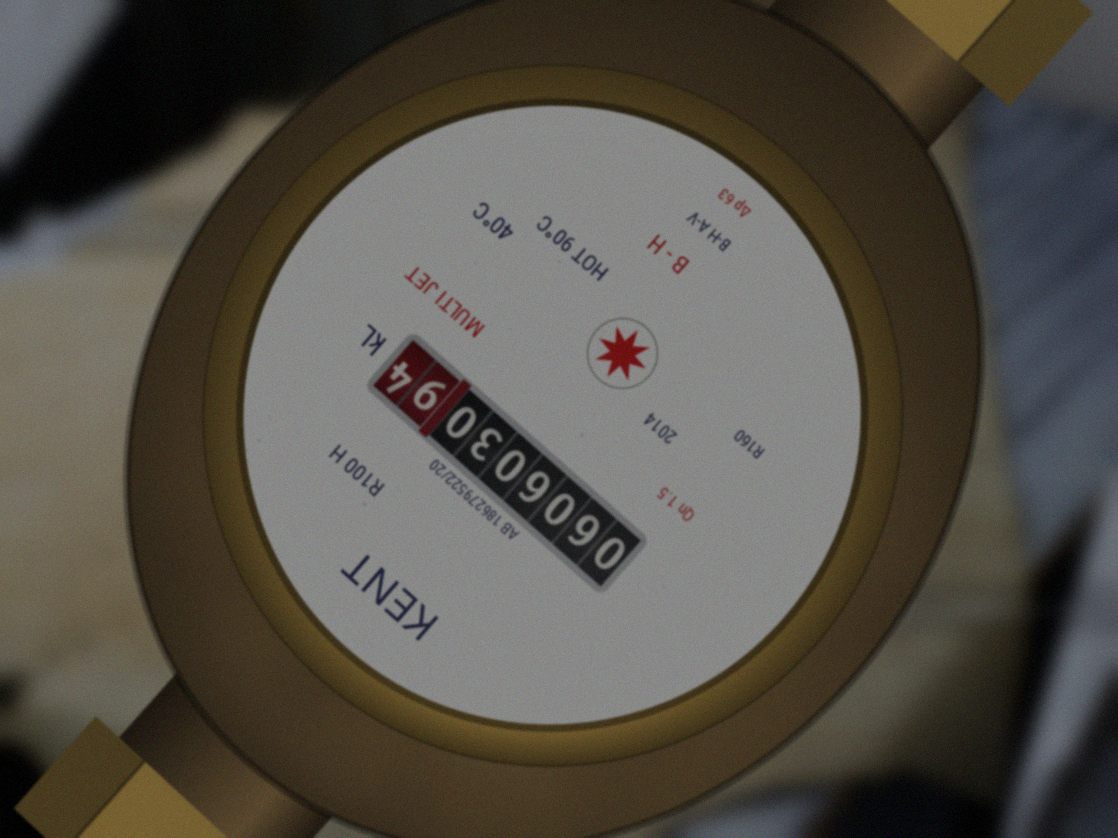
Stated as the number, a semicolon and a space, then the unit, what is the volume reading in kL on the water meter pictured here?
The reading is 606030.94; kL
